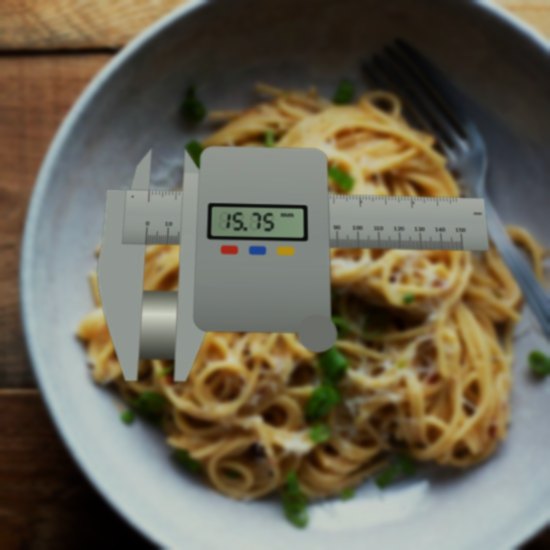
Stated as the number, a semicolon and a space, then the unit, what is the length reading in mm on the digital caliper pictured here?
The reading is 15.75; mm
